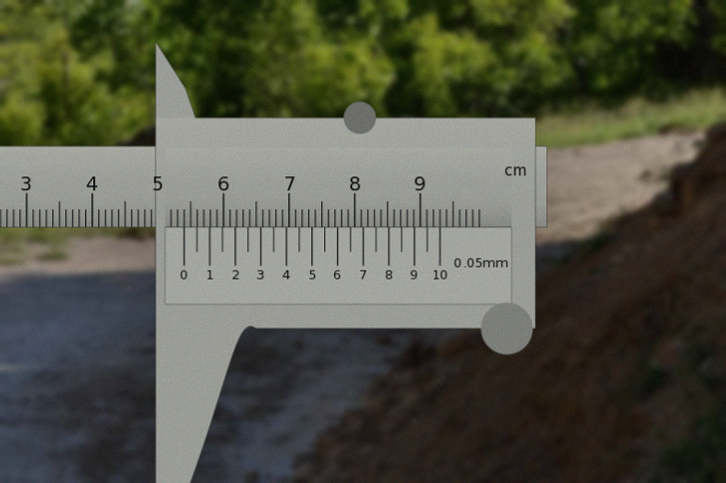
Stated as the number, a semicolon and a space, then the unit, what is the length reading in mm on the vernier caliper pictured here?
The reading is 54.0; mm
